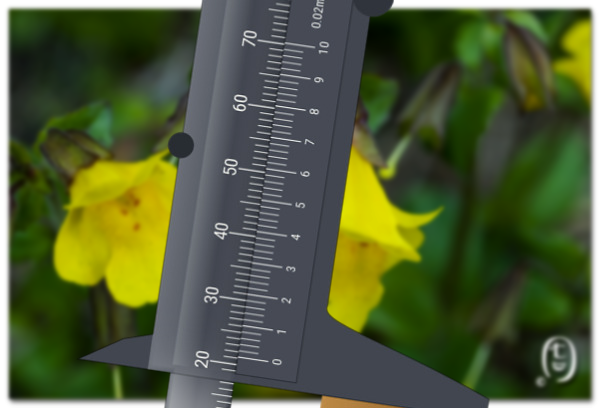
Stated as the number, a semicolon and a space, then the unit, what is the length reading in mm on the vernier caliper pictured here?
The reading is 21.2; mm
